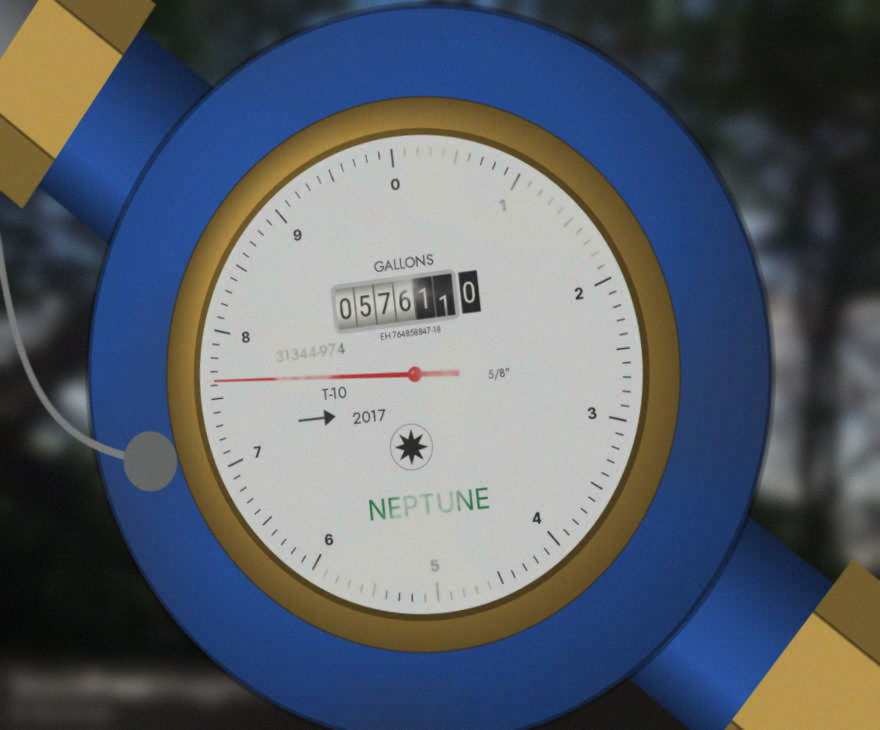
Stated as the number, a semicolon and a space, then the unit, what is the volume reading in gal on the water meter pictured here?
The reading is 576107.6; gal
